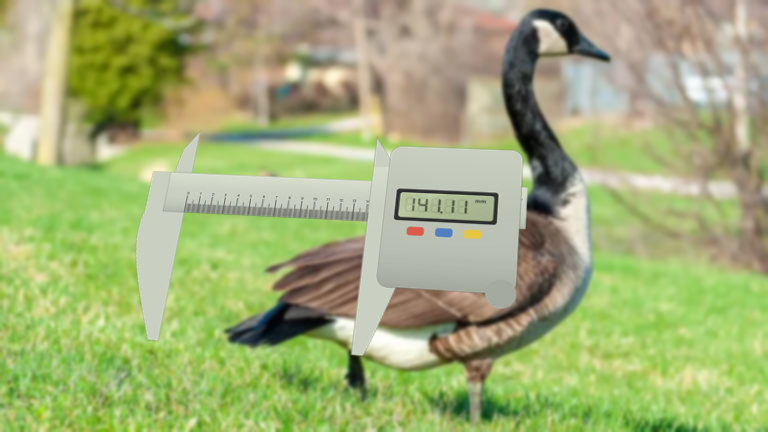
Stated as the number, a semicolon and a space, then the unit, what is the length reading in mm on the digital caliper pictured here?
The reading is 141.11; mm
